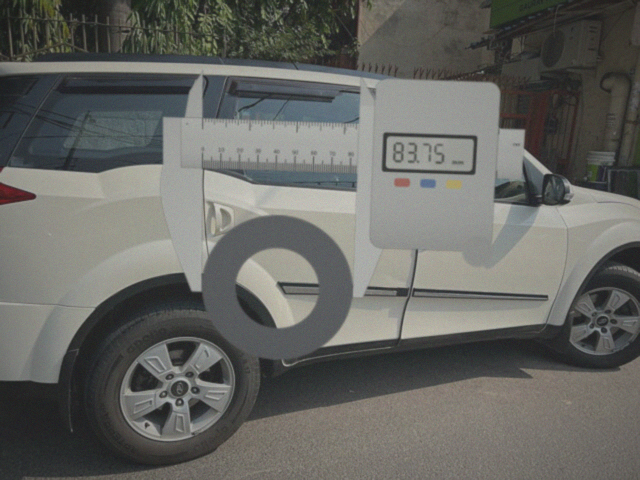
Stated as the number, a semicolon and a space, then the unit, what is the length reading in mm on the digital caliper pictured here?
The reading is 83.75; mm
